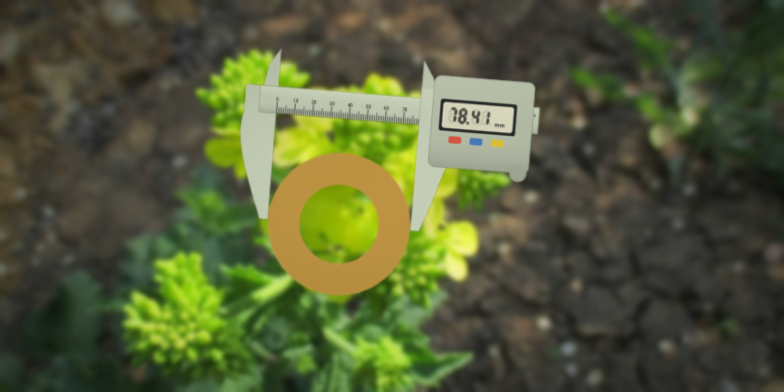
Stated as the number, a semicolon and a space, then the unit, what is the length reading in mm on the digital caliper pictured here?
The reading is 78.41; mm
